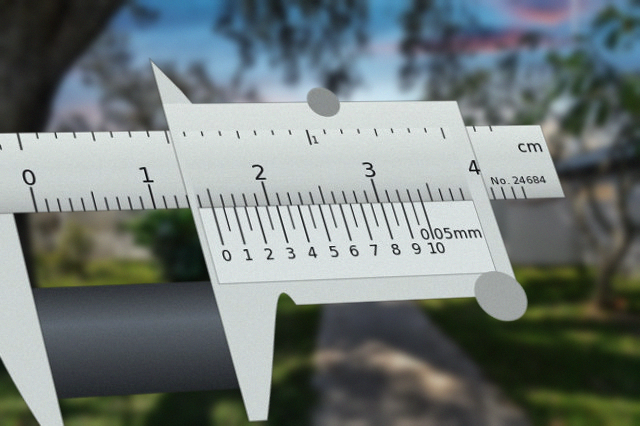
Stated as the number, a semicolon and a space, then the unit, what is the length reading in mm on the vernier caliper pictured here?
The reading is 15.0; mm
